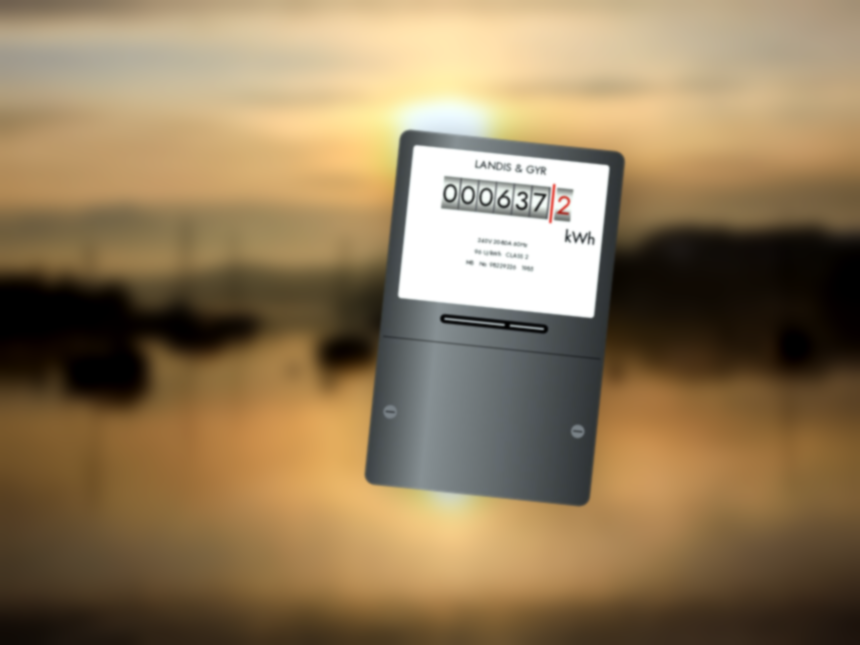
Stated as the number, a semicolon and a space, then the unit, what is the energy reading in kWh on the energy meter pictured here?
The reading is 637.2; kWh
